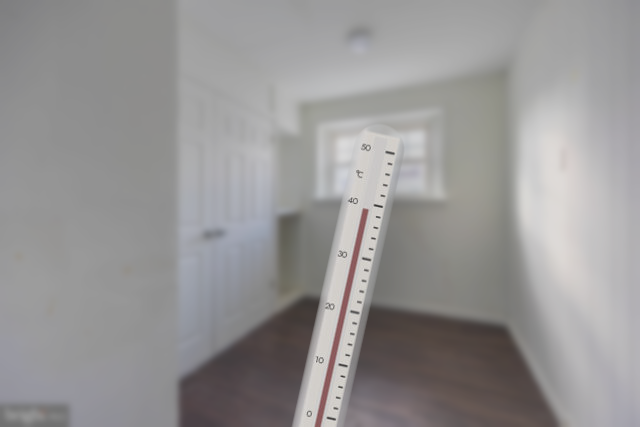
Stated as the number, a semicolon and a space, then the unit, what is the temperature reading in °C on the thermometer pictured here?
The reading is 39; °C
